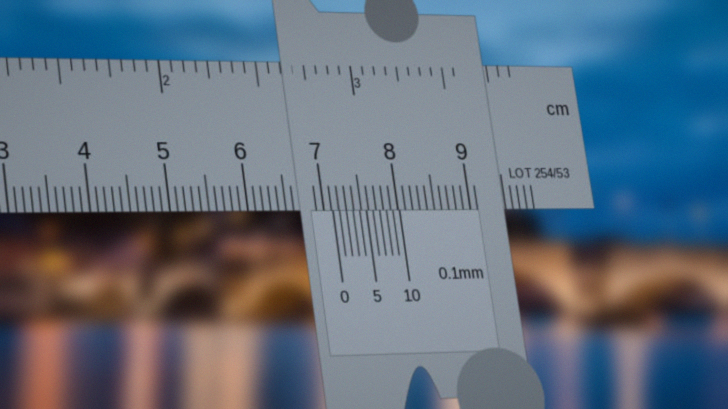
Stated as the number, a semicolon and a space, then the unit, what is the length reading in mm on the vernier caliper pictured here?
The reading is 71.2; mm
